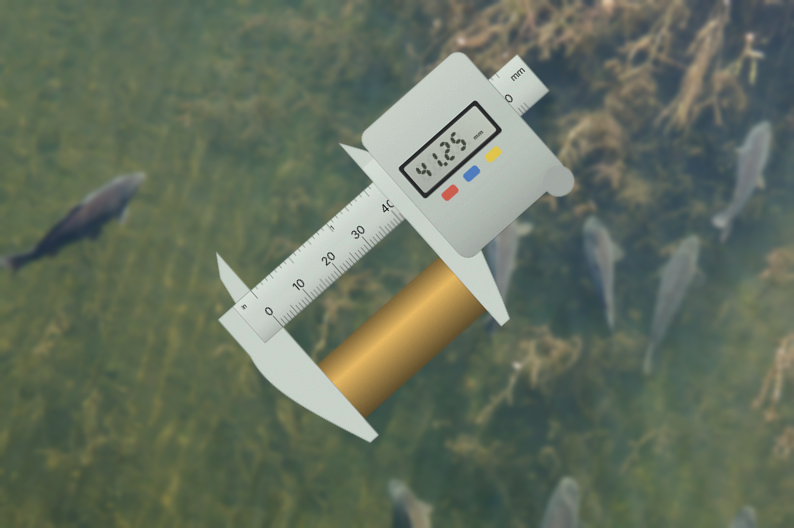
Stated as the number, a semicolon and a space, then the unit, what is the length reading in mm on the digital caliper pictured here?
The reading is 41.25; mm
